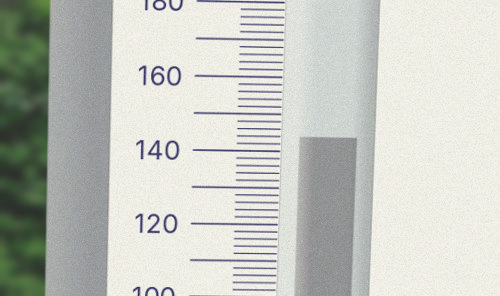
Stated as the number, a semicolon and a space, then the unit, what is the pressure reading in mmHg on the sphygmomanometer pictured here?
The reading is 144; mmHg
